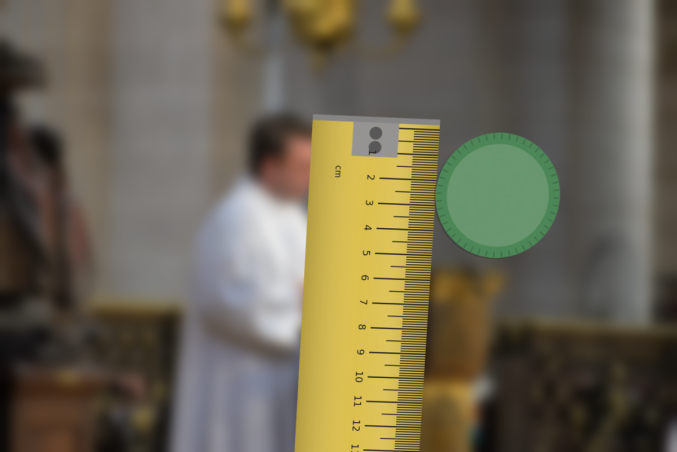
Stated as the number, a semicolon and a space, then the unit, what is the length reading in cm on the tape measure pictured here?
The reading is 5; cm
